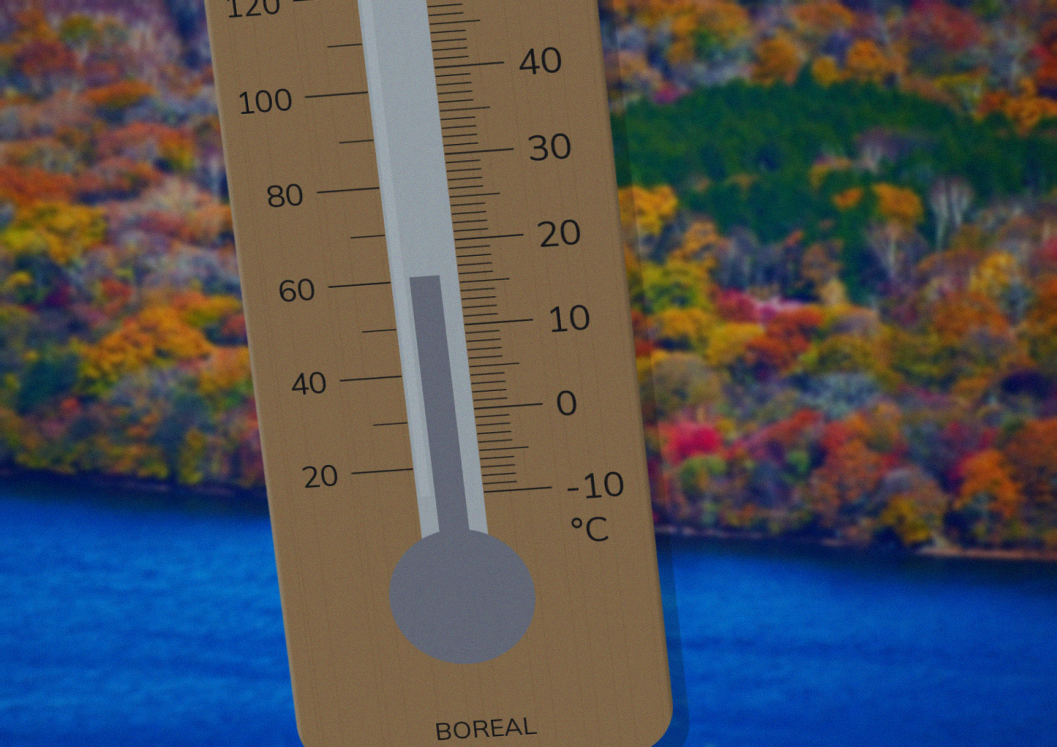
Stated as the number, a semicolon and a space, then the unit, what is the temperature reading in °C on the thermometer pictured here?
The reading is 16; °C
